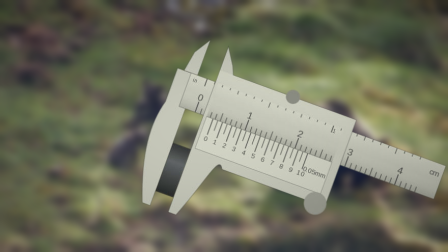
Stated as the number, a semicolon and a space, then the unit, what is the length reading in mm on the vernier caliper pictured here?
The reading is 3.6; mm
